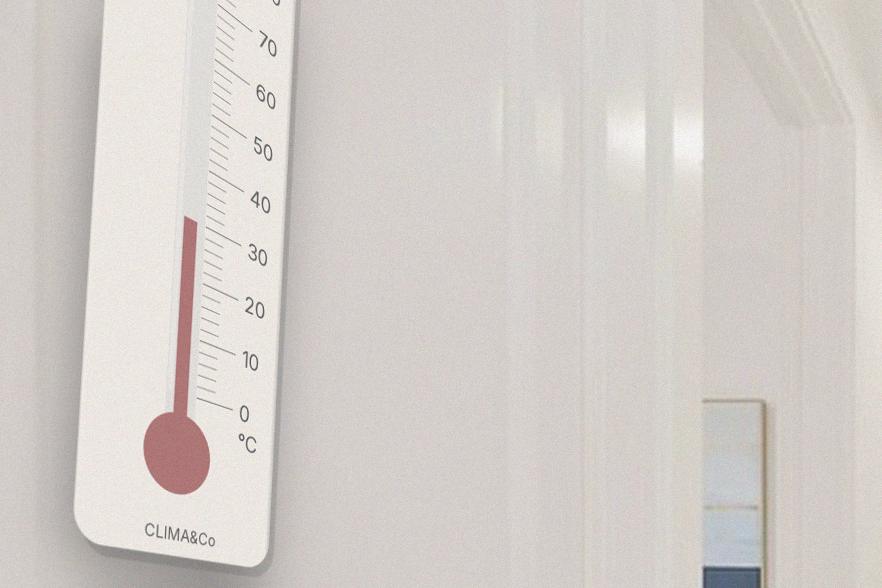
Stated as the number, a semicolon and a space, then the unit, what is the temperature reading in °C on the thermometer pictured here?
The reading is 30; °C
